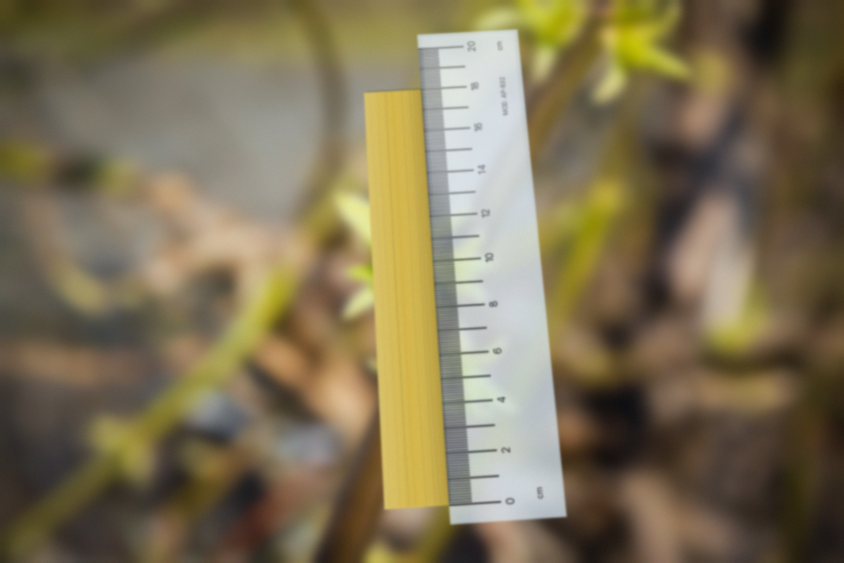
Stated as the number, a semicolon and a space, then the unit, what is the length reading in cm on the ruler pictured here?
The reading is 18; cm
